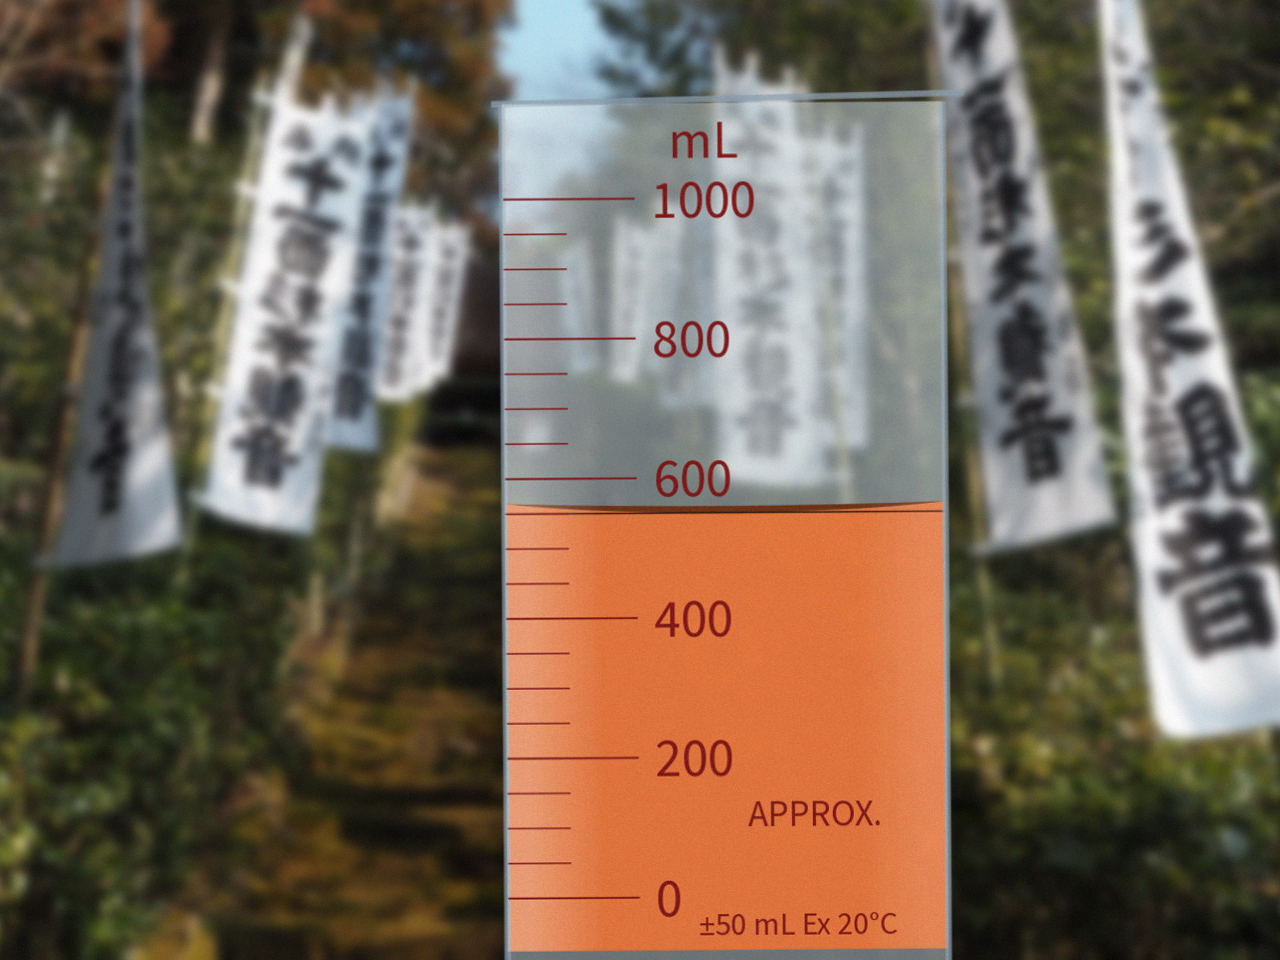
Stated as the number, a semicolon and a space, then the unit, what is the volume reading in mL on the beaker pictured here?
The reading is 550; mL
